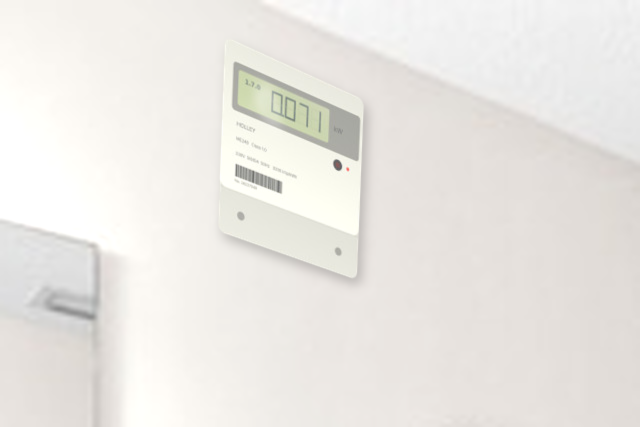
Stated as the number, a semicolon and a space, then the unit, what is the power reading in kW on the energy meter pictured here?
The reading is 0.071; kW
